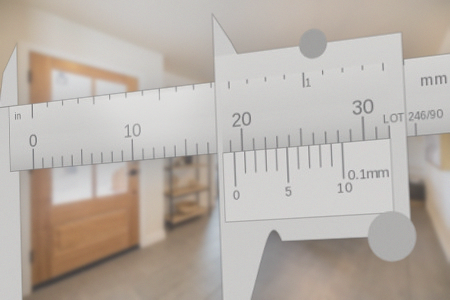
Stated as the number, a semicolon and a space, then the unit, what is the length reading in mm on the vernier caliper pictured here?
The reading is 19.3; mm
